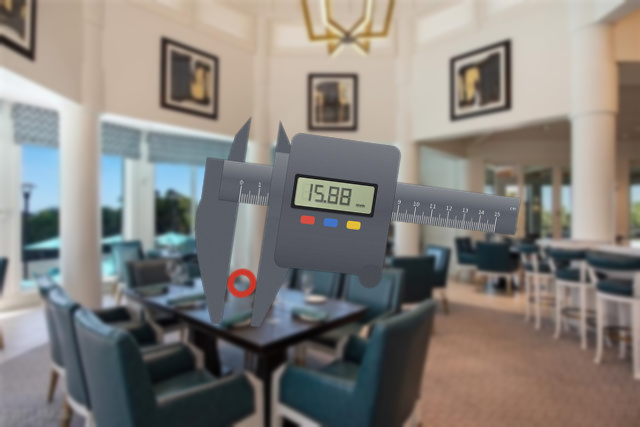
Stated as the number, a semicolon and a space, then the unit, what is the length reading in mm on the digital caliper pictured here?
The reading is 15.88; mm
